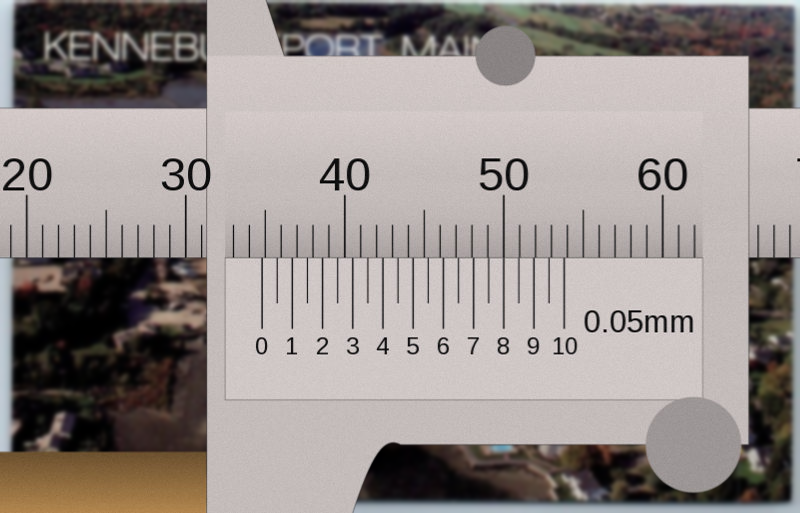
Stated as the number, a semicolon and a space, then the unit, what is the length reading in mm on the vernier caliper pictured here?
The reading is 34.8; mm
